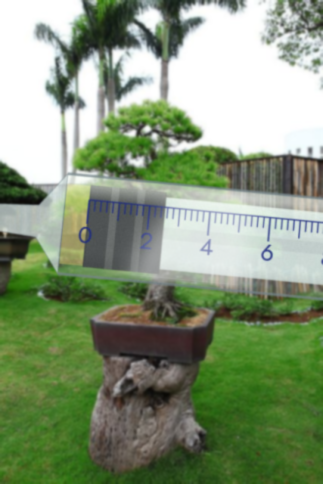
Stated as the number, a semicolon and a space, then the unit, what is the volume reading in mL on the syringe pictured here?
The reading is 0; mL
